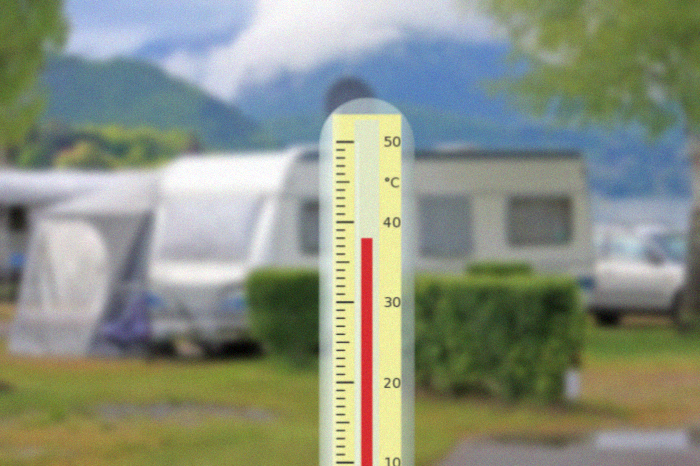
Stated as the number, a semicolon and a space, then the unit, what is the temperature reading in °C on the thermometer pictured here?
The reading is 38; °C
